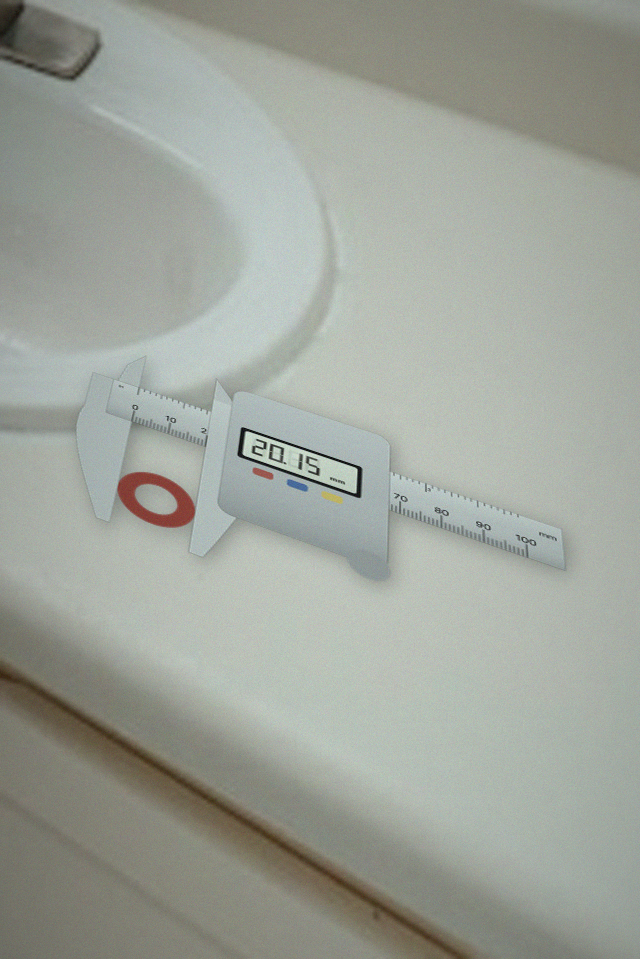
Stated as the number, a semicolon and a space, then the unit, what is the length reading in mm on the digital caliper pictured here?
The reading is 20.15; mm
